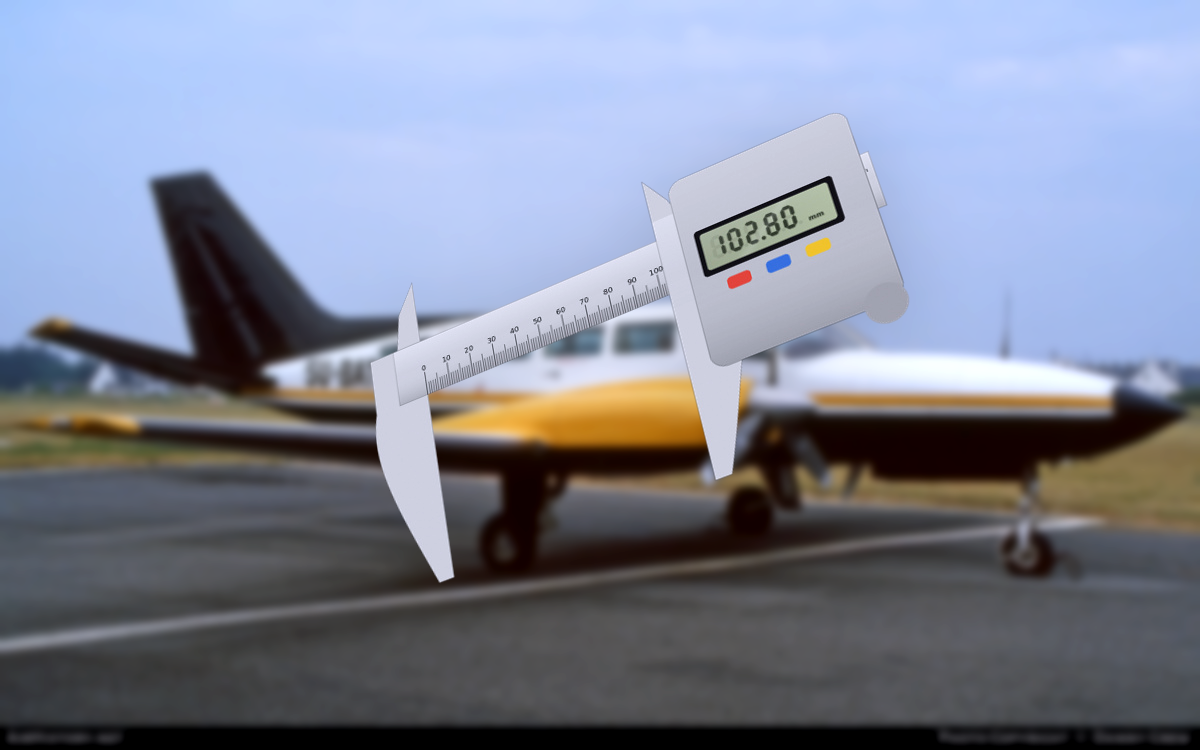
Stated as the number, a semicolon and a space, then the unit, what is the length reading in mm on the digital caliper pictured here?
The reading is 102.80; mm
